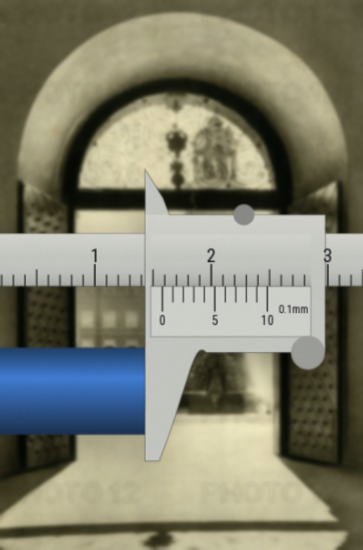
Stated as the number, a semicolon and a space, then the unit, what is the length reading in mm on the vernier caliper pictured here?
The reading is 15.8; mm
